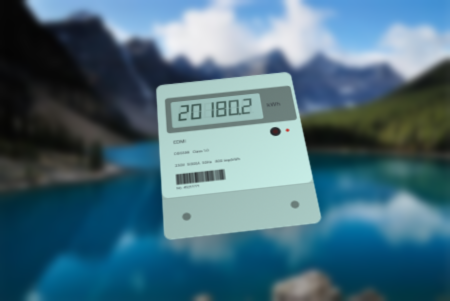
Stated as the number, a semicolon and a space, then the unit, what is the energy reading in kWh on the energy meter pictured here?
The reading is 20180.2; kWh
